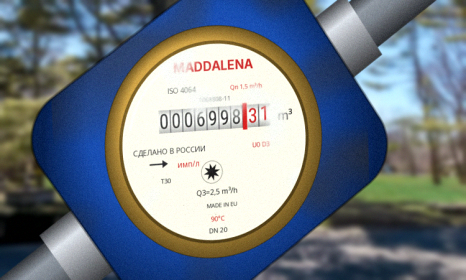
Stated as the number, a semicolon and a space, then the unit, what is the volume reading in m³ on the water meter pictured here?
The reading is 6998.31; m³
